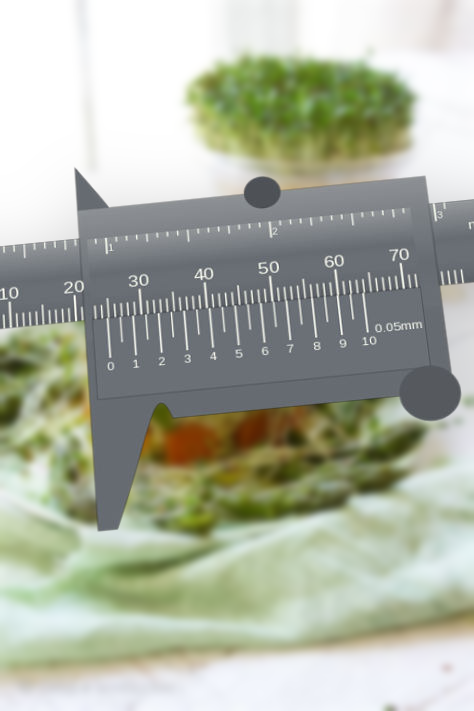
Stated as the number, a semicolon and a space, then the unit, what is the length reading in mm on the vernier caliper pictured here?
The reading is 24.8; mm
